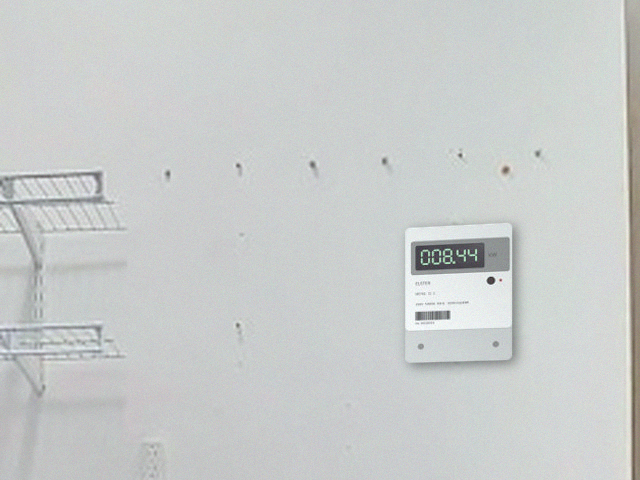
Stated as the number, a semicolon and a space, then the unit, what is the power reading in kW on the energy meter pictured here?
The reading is 8.44; kW
